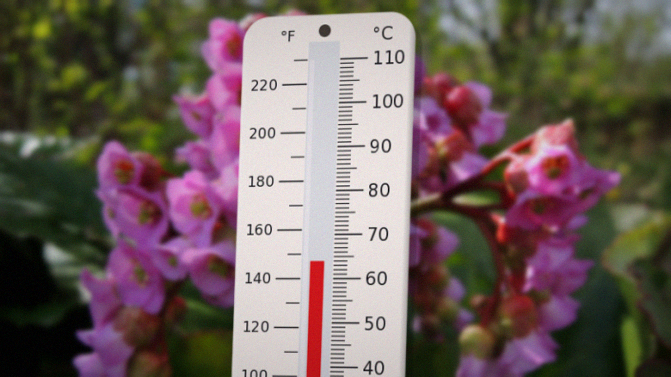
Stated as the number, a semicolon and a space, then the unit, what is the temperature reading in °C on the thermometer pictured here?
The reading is 64; °C
